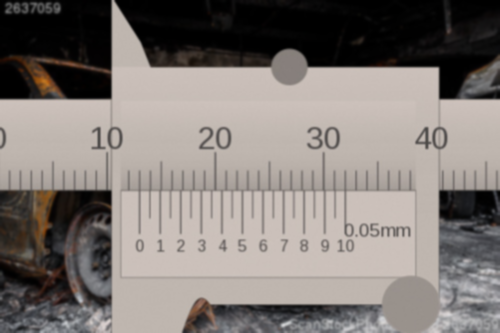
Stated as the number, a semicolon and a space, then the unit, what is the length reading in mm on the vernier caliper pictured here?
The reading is 13.0; mm
